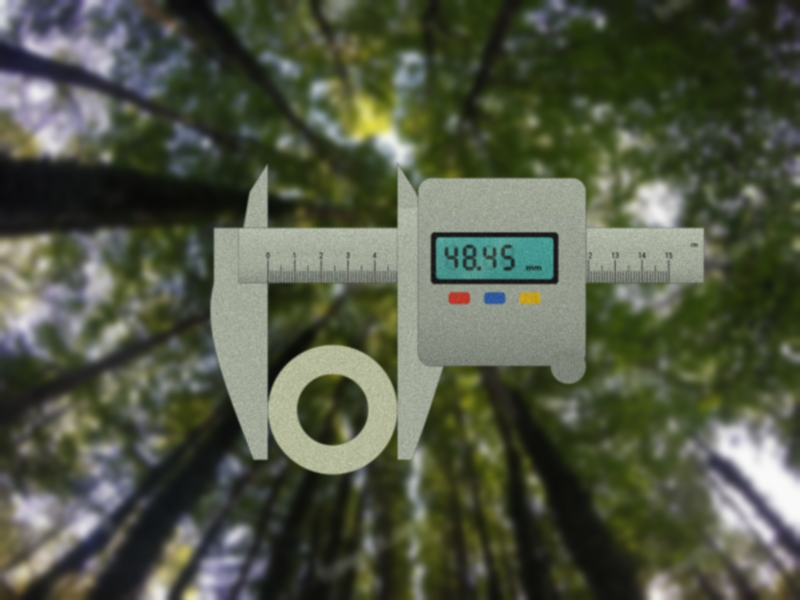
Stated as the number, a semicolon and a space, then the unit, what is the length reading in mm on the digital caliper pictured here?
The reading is 48.45; mm
